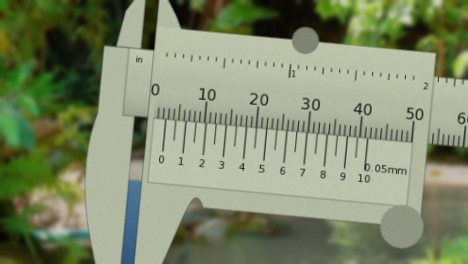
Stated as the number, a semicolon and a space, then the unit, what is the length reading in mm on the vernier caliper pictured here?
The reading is 2.5; mm
